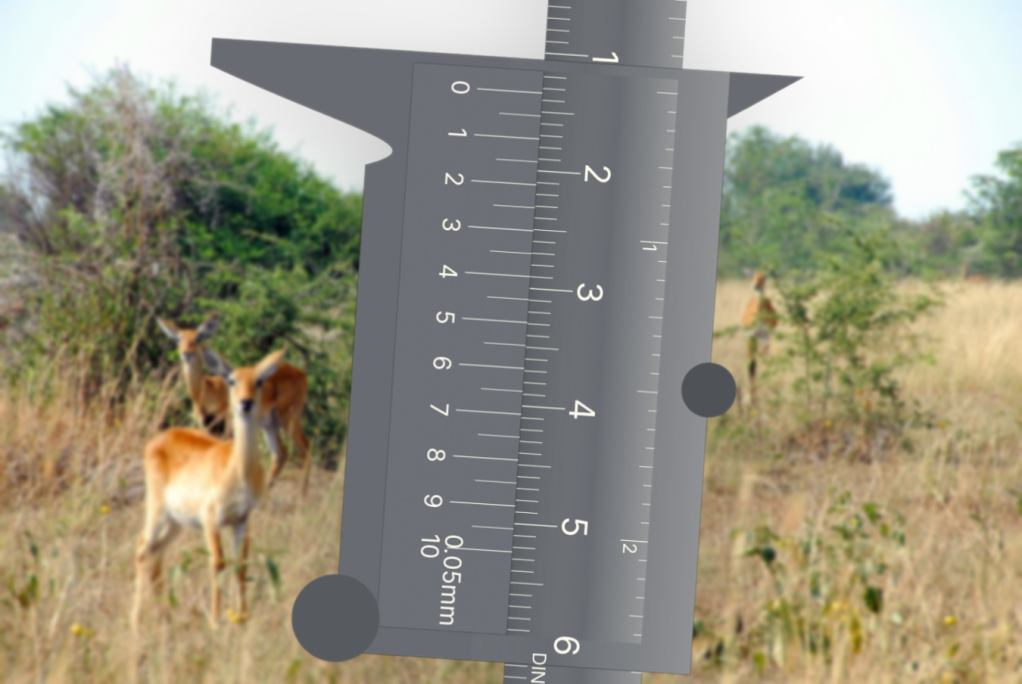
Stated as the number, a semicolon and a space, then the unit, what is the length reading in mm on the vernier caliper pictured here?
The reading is 13.4; mm
